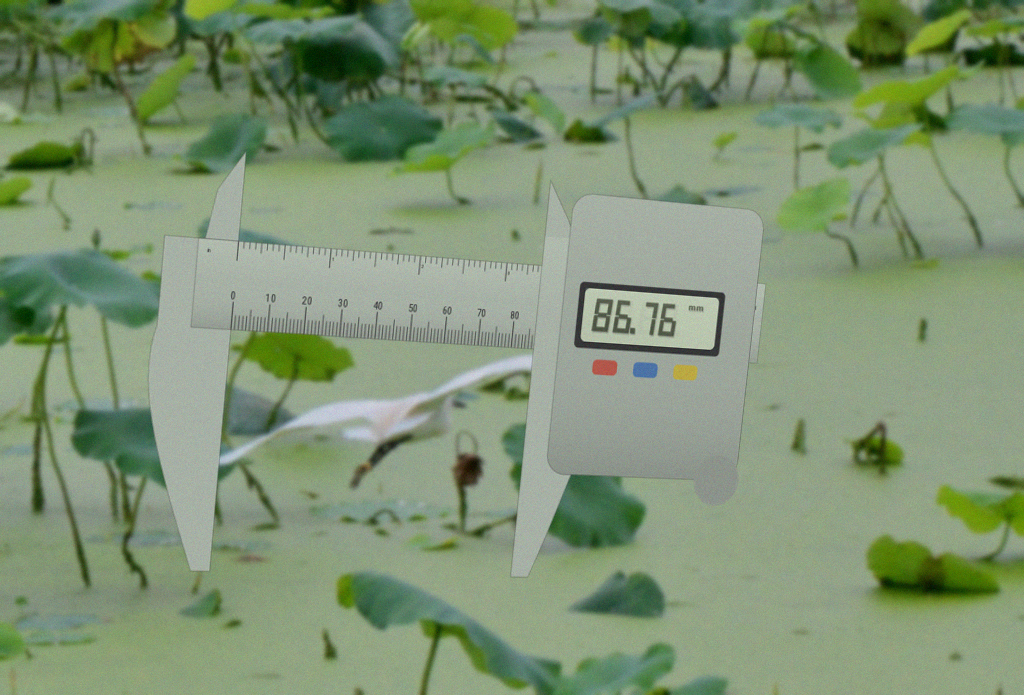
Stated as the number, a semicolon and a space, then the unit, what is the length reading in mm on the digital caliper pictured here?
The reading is 86.76; mm
